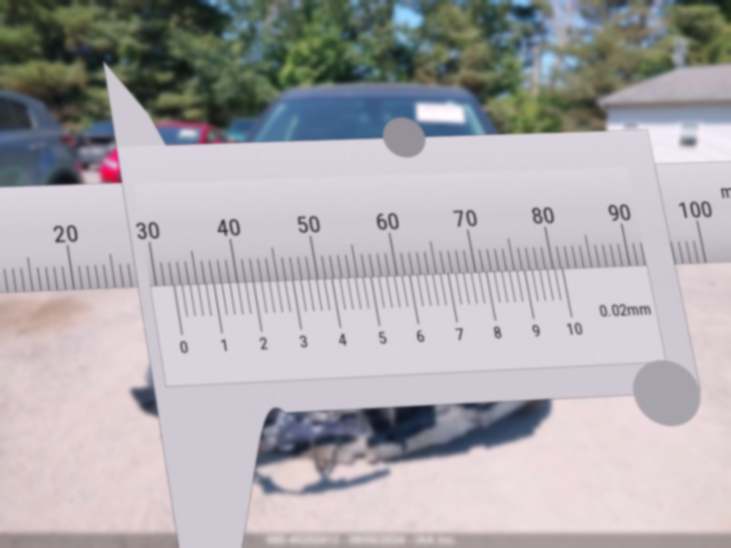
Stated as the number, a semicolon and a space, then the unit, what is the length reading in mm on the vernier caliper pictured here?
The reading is 32.2; mm
